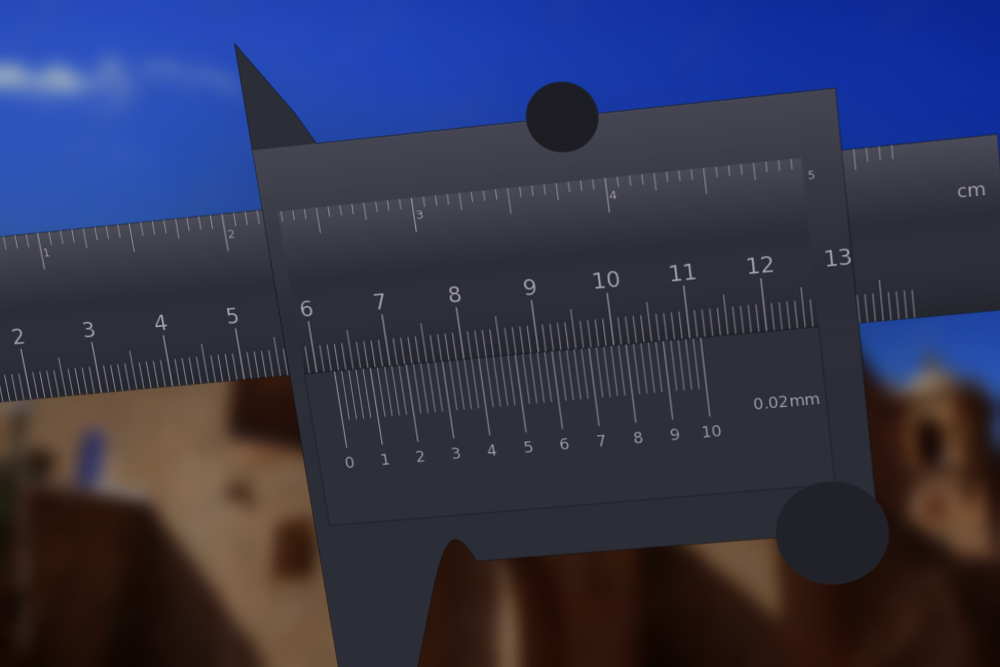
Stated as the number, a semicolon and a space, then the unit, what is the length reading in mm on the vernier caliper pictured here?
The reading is 62.4; mm
